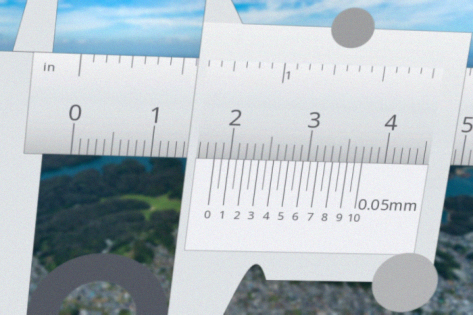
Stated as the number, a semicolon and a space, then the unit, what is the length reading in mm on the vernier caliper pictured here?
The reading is 18.0; mm
